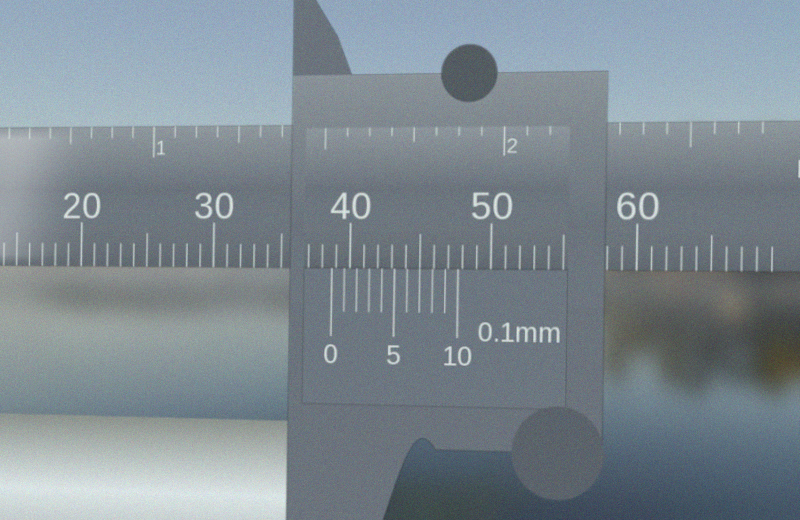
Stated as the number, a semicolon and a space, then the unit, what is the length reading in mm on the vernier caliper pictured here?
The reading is 38.7; mm
